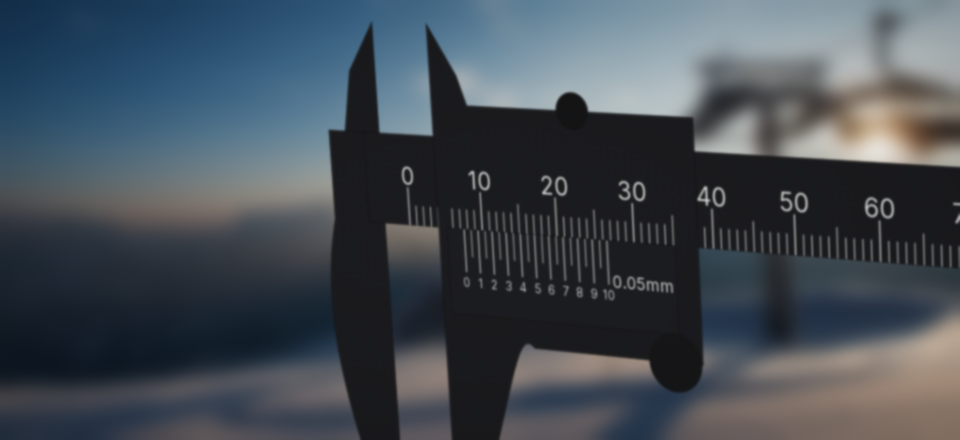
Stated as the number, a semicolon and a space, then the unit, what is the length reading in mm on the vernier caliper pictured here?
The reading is 7.5; mm
